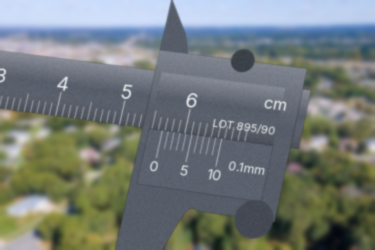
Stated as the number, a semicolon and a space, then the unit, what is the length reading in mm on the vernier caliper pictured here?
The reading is 56.6; mm
